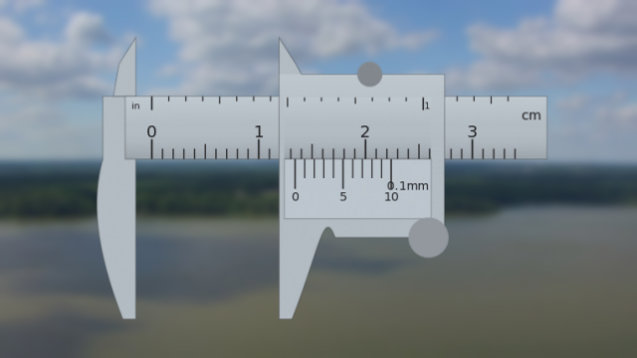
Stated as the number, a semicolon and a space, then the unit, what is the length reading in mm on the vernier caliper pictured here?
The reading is 13.4; mm
